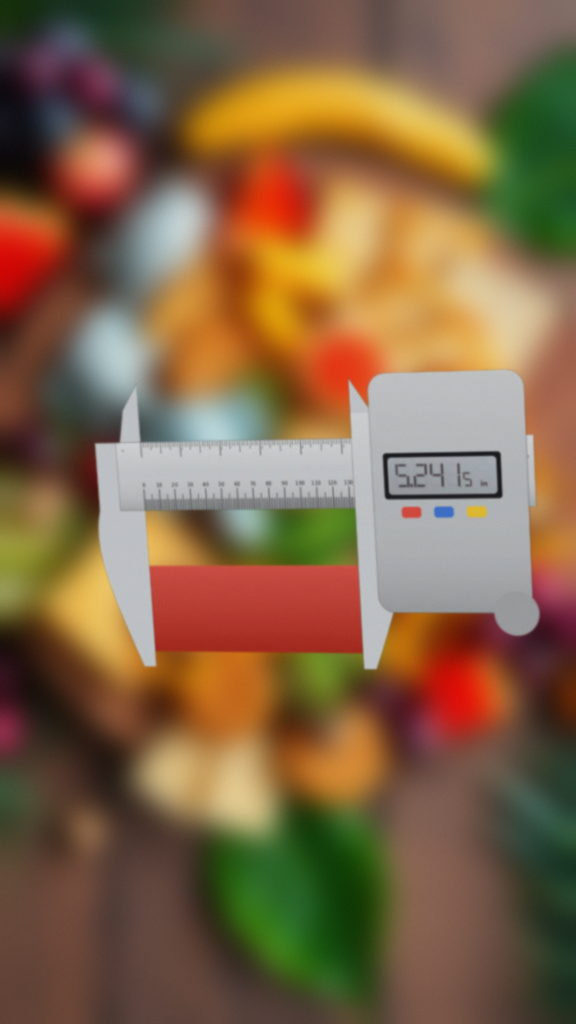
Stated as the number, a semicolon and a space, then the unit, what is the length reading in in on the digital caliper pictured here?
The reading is 5.2415; in
